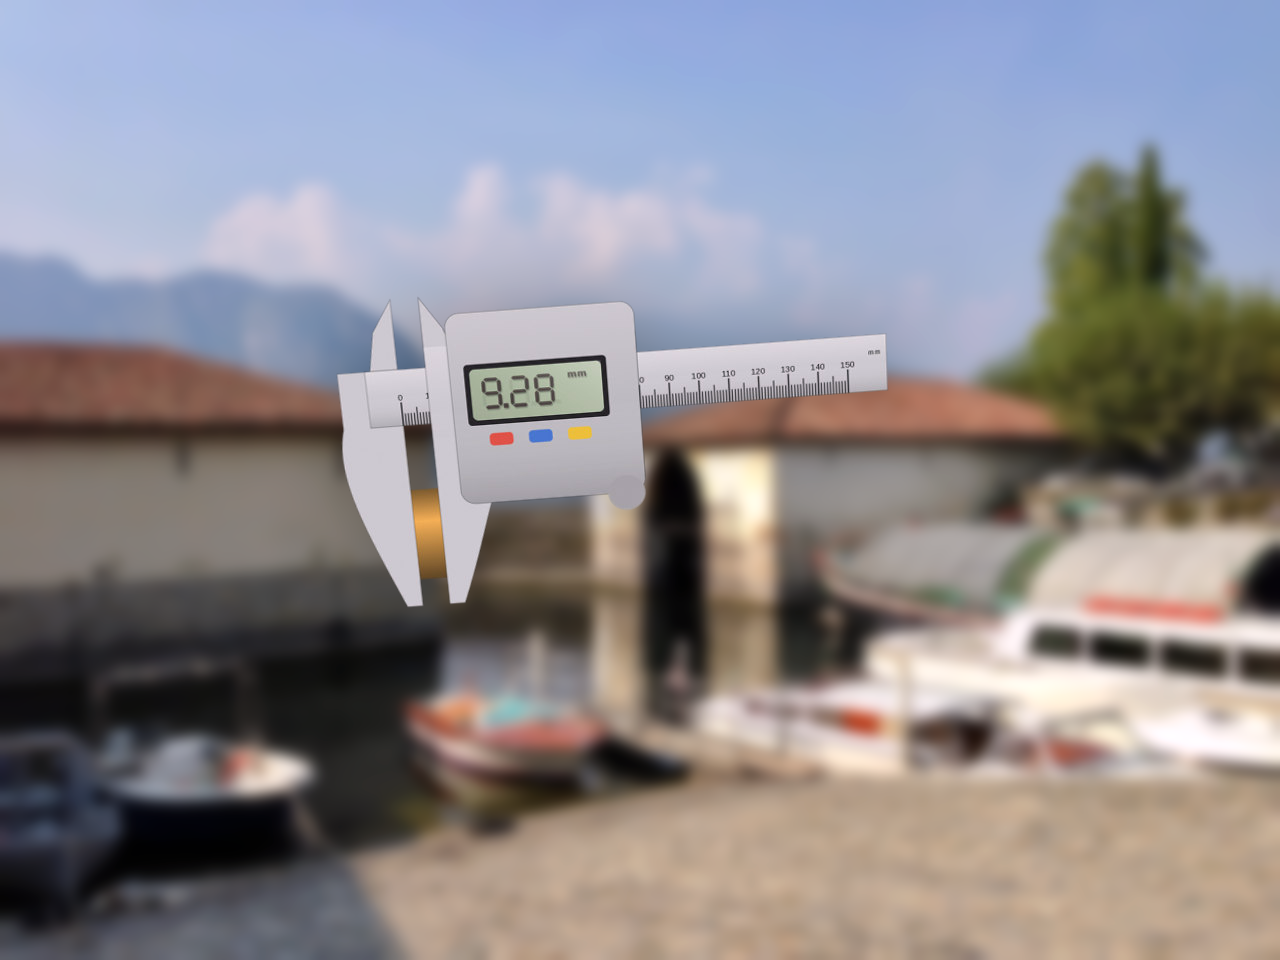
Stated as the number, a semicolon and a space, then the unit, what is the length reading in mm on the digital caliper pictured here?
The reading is 9.28; mm
